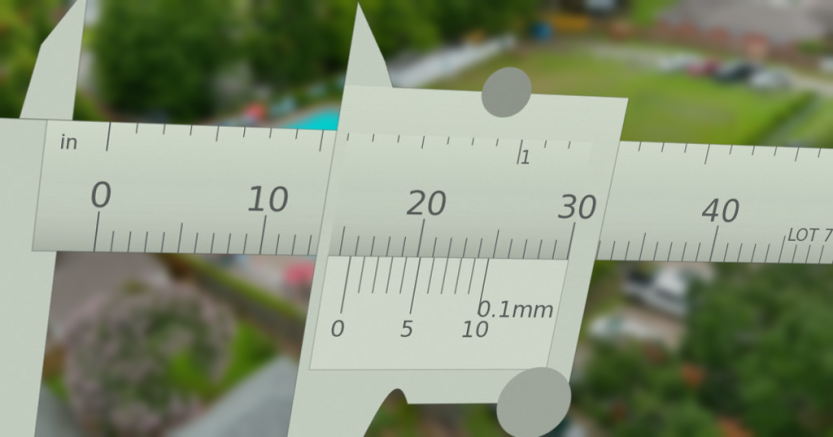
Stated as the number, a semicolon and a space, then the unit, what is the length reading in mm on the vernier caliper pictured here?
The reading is 15.7; mm
